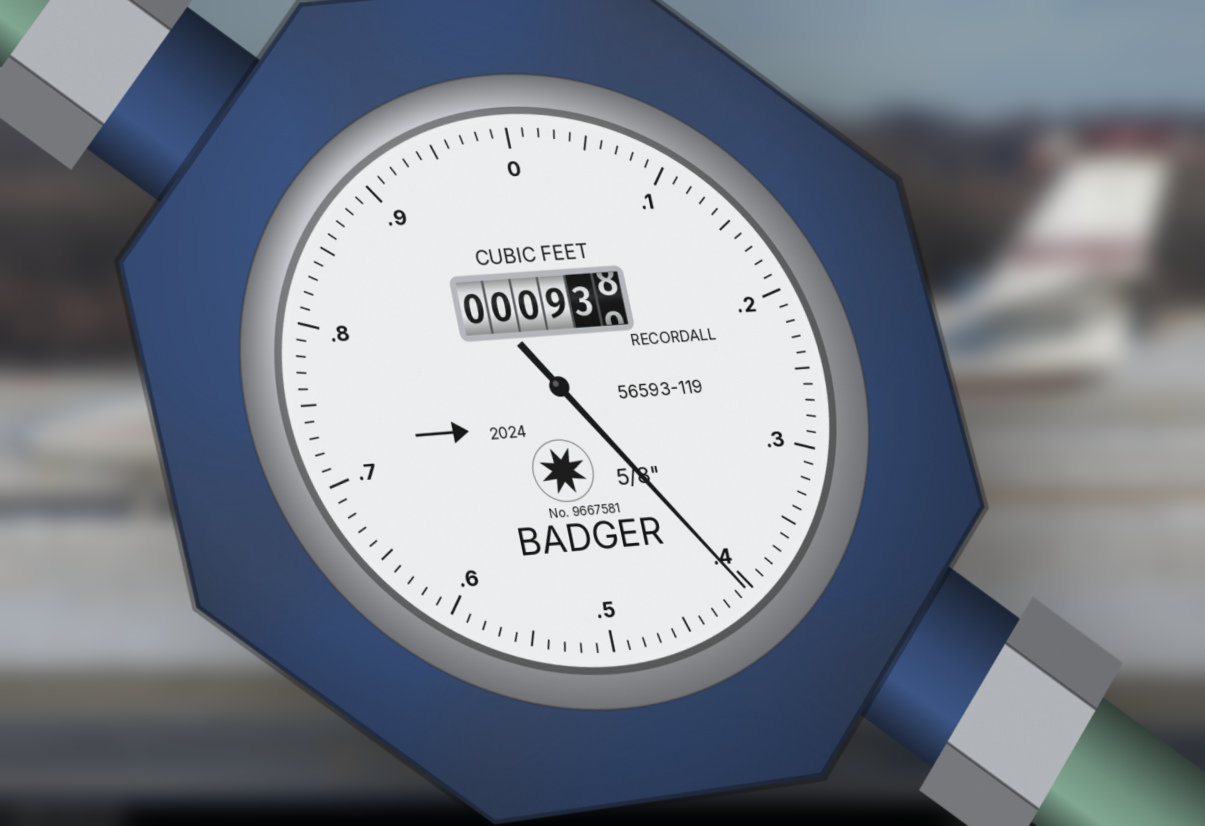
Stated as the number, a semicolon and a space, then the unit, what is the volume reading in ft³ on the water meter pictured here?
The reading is 938.40; ft³
